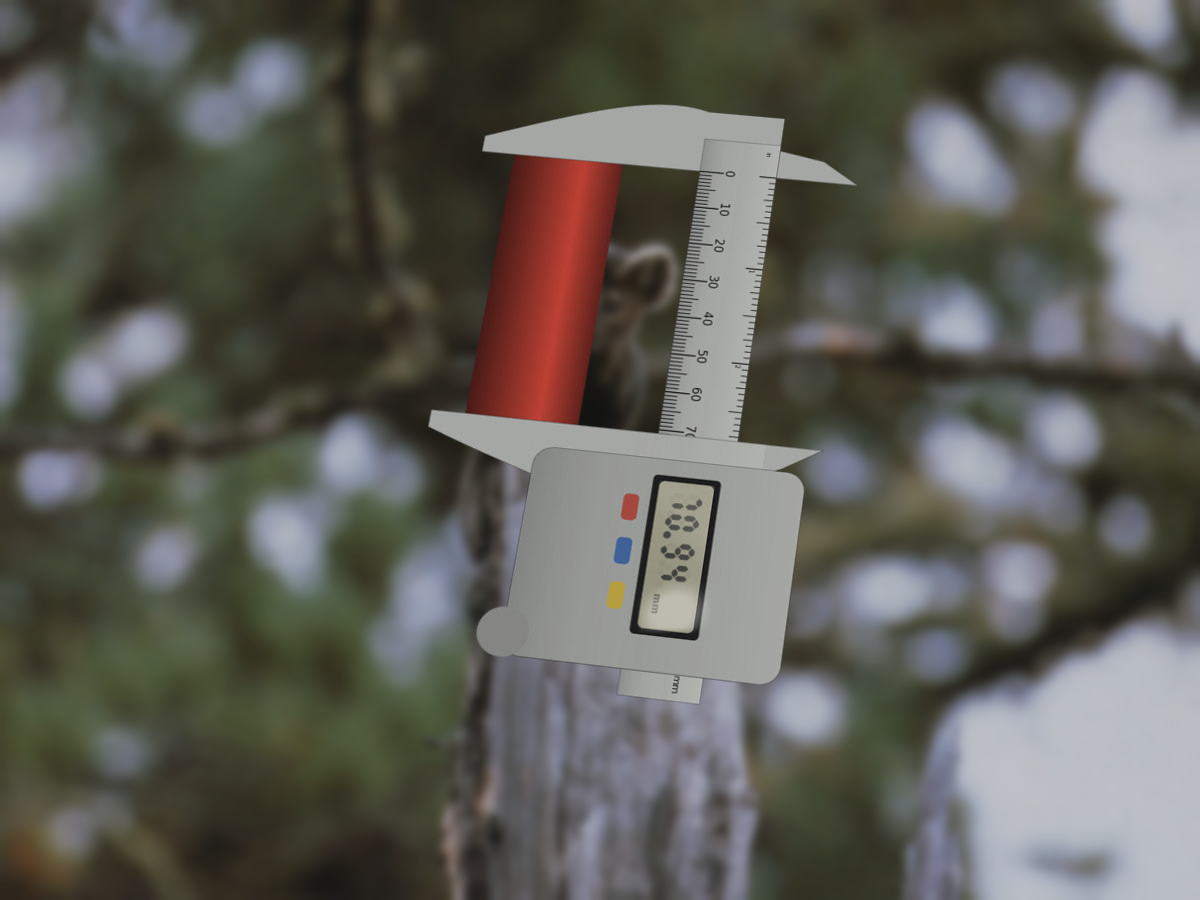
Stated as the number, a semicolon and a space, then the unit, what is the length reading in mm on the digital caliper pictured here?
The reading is 70.94; mm
